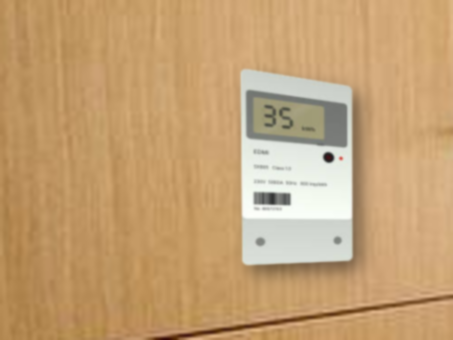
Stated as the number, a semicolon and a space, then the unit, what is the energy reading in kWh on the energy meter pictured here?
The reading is 35; kWh
